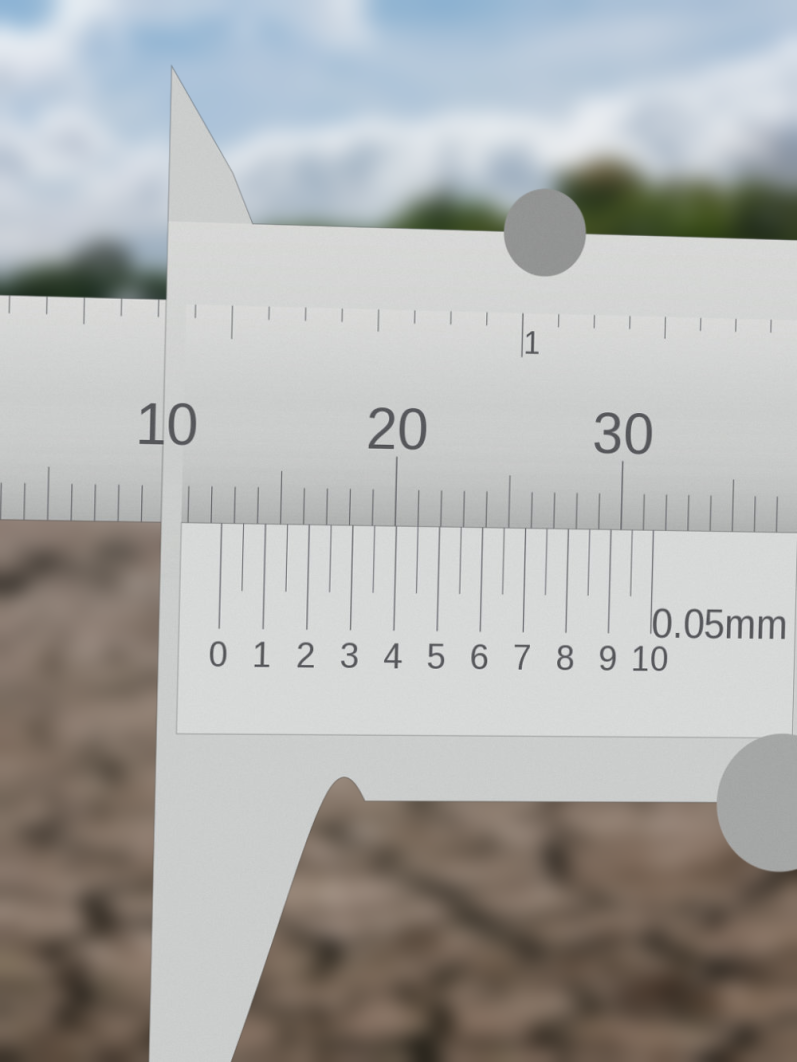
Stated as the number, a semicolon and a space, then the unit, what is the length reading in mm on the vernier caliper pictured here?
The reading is 12.45; mm
